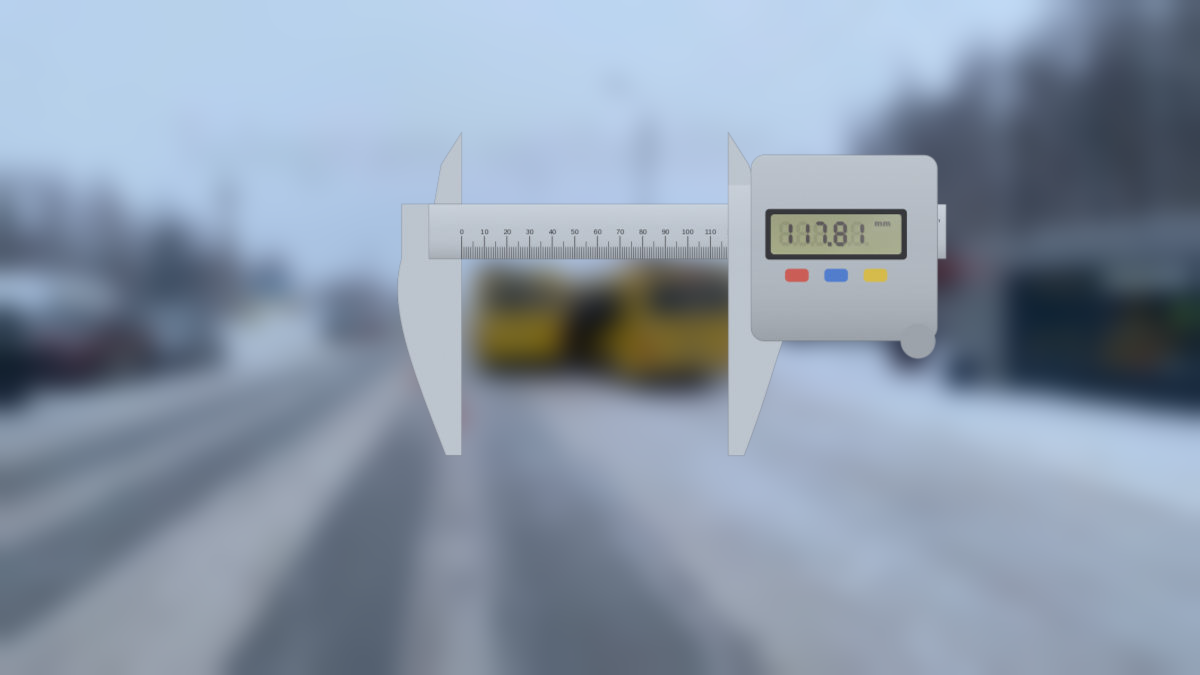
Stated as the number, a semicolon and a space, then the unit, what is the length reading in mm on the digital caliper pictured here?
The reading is 117.81; mm
